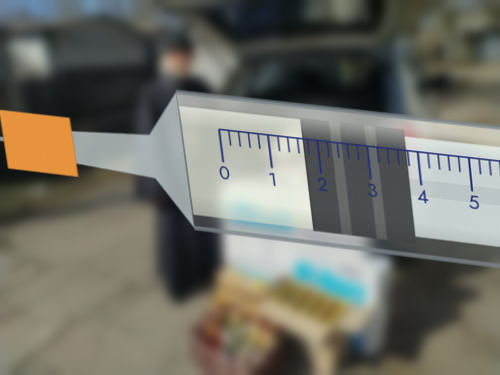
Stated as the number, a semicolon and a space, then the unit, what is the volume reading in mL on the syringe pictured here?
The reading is 1.7; mL
